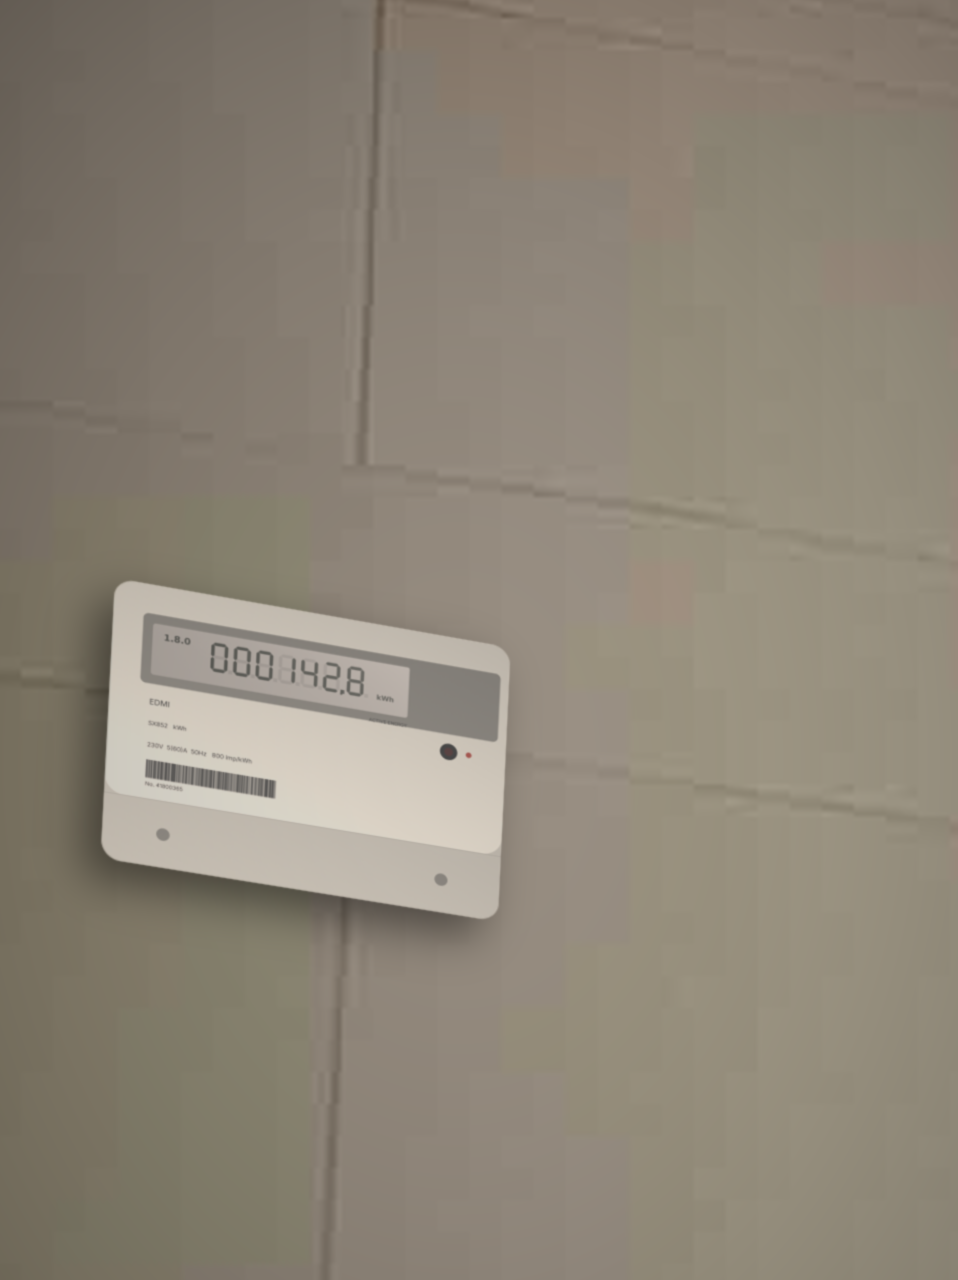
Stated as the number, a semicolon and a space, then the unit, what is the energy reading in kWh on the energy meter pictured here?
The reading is 142.8; kWh
